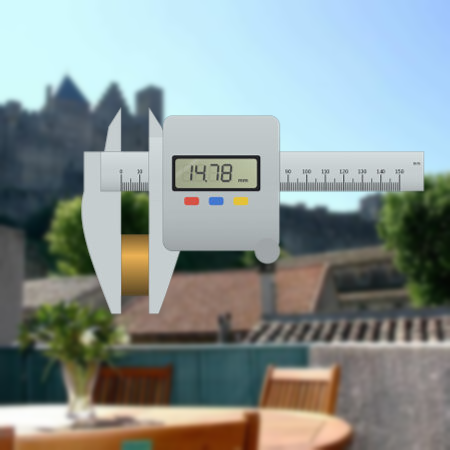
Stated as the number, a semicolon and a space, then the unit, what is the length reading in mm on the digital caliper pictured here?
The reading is 14.78; mm
